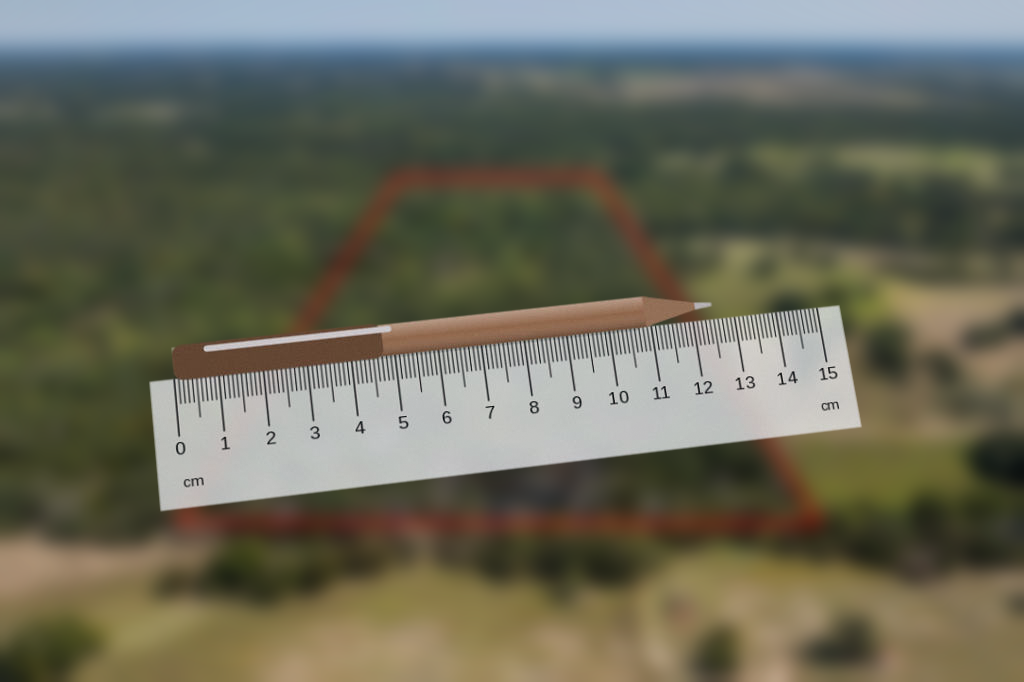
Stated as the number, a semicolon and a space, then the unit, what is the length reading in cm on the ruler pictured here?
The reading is 12.5; cm
